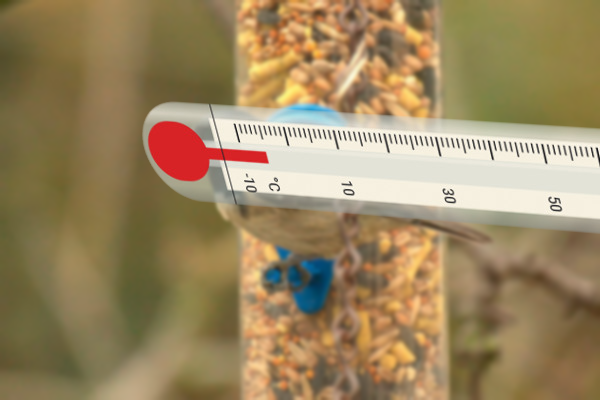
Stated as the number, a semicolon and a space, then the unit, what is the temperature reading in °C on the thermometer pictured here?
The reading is -5; °C
